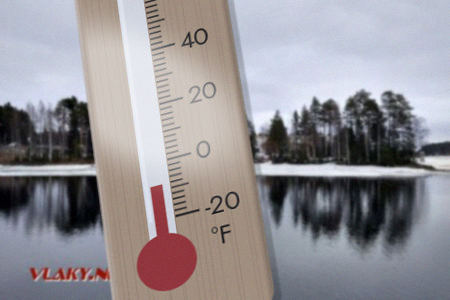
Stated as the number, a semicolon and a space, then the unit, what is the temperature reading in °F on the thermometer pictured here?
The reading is -8; °F
